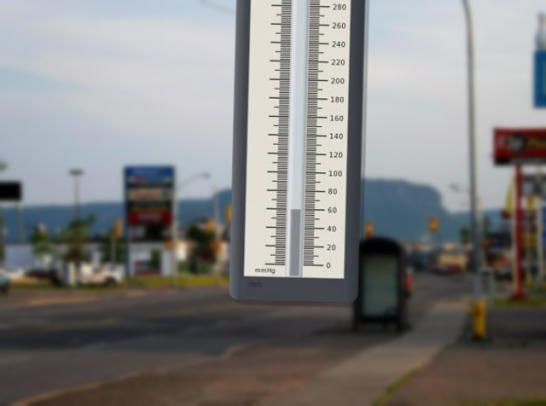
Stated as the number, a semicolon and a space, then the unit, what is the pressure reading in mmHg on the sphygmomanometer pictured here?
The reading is 60; mmHg
